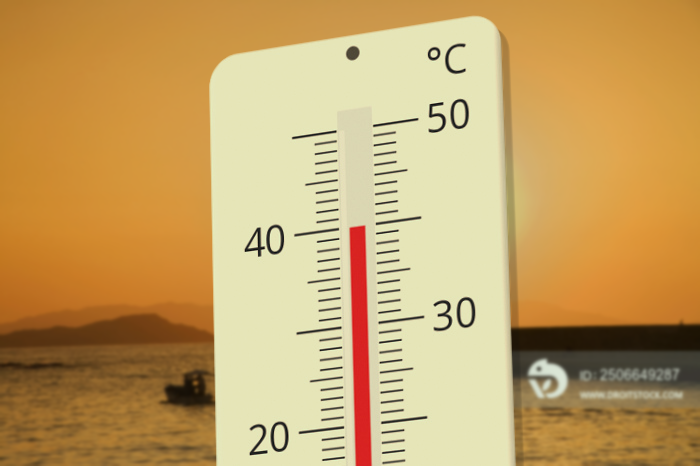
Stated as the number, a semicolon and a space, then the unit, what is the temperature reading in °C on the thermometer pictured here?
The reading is 40; °C
